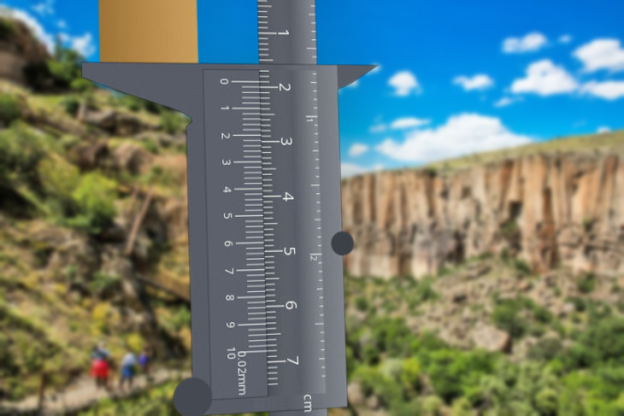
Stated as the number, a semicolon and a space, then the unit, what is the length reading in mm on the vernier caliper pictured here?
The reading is 19.0; mm
